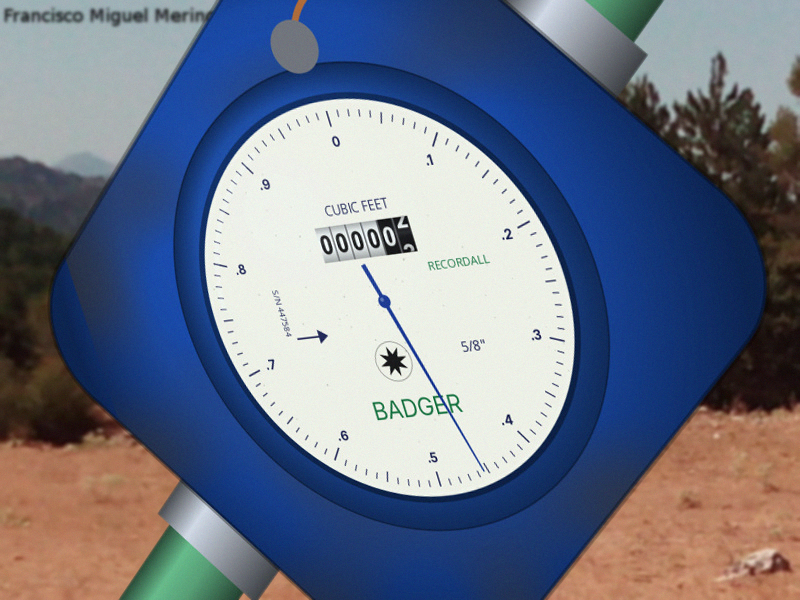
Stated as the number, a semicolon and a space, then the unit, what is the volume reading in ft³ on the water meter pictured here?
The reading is 2.45; ft³
